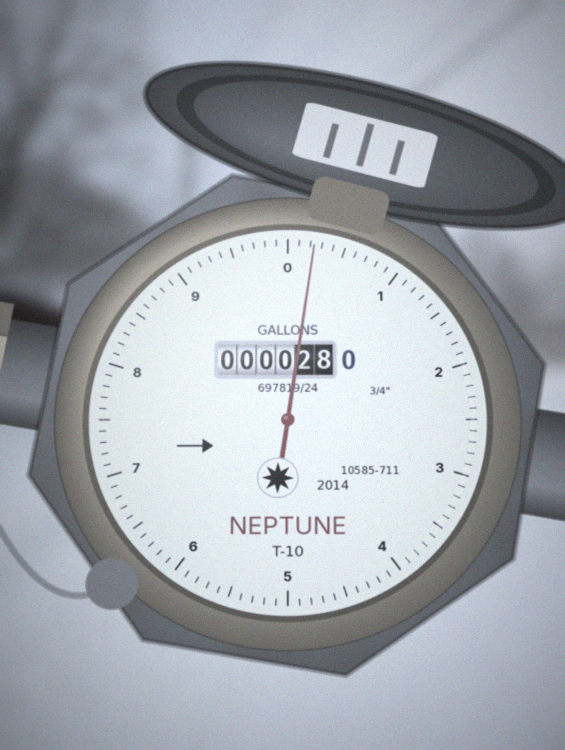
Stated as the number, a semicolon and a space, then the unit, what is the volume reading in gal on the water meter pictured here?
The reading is 280.2; gal
